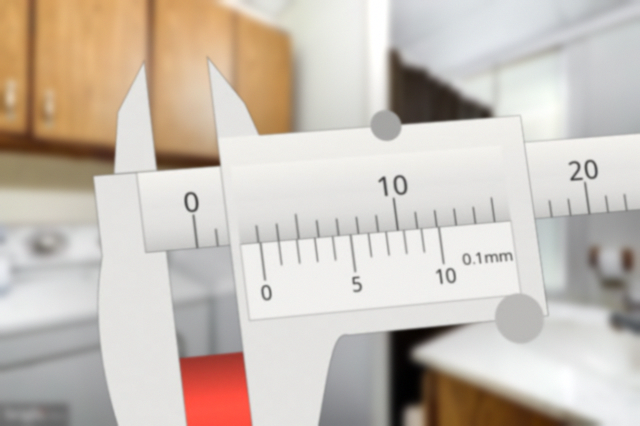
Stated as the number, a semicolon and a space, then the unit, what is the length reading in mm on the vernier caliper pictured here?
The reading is 3.1; mm
